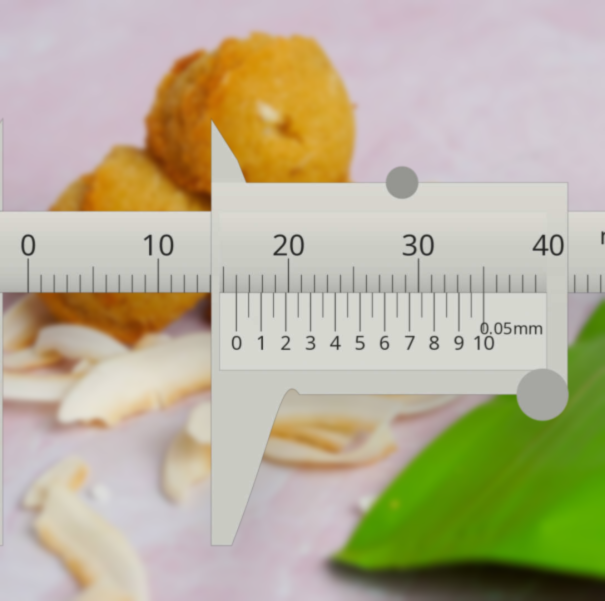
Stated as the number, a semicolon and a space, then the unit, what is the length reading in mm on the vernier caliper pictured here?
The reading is 16.0; mm
